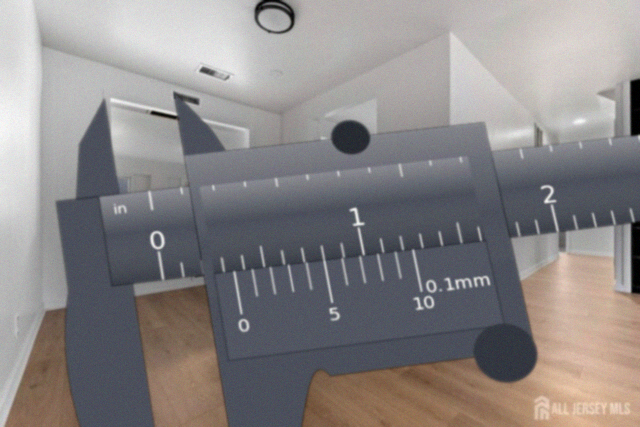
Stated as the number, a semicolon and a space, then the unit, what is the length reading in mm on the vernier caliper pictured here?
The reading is 3.5; mm
